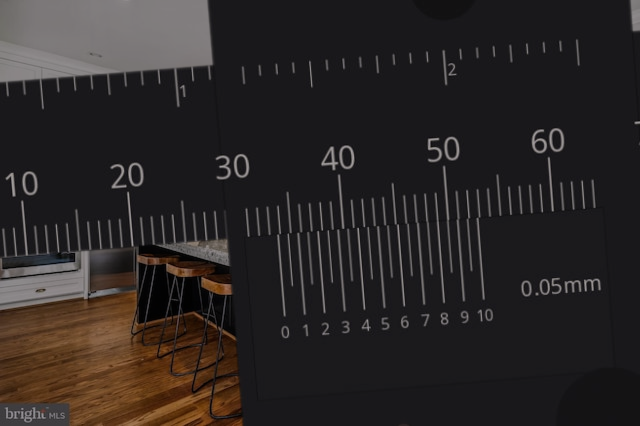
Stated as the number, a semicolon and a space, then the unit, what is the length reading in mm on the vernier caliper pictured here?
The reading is 33.8; mm
